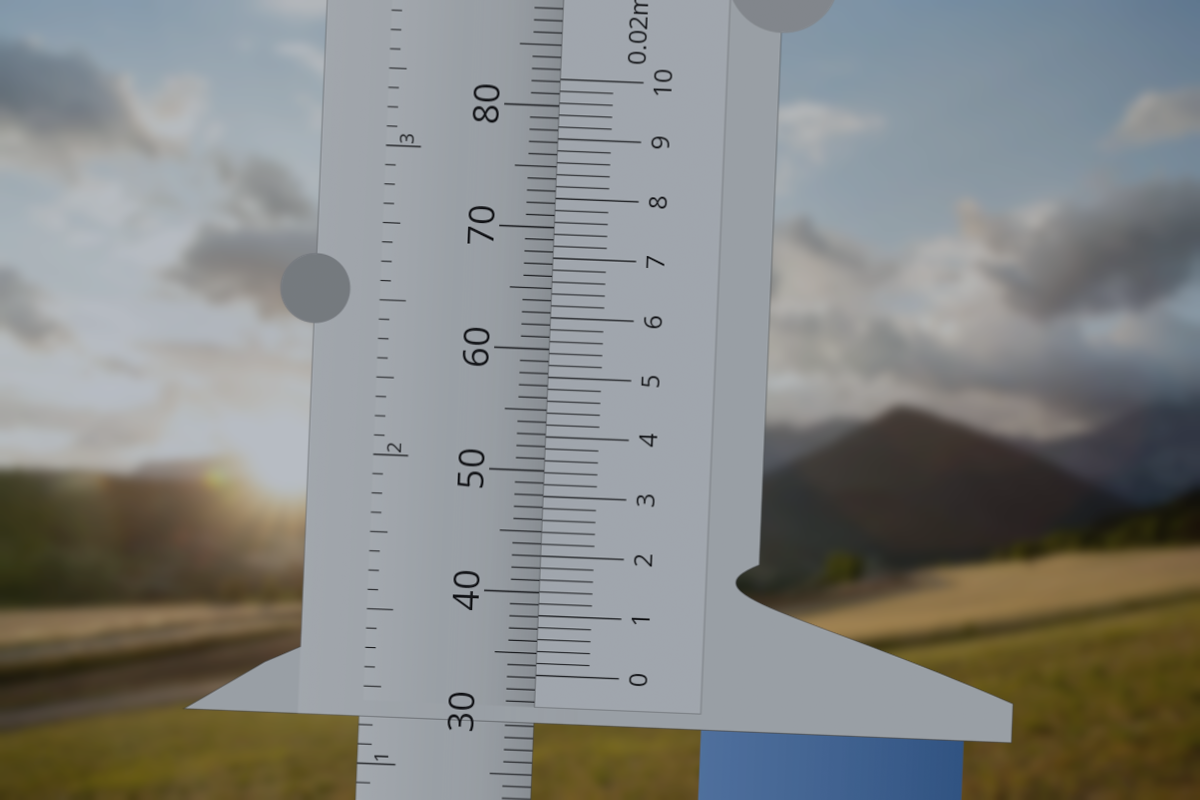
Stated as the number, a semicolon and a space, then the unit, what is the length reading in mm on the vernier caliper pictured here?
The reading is 33.2; mm
